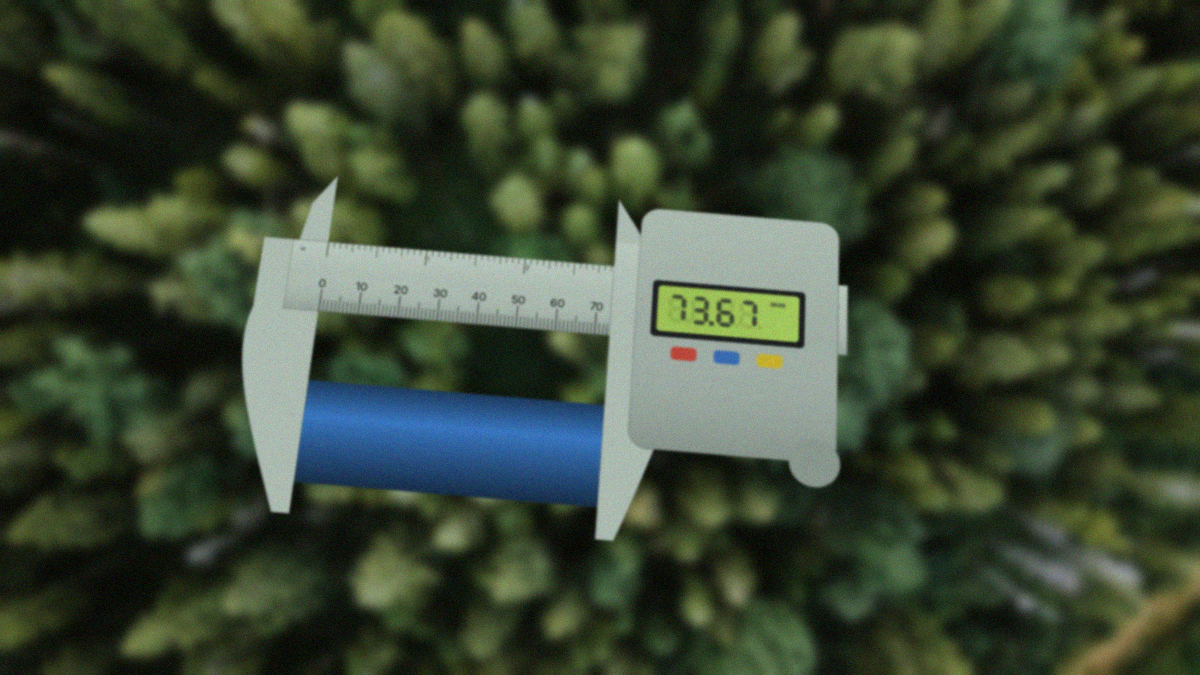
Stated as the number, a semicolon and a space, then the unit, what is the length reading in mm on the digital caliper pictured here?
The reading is 73.67; mm
